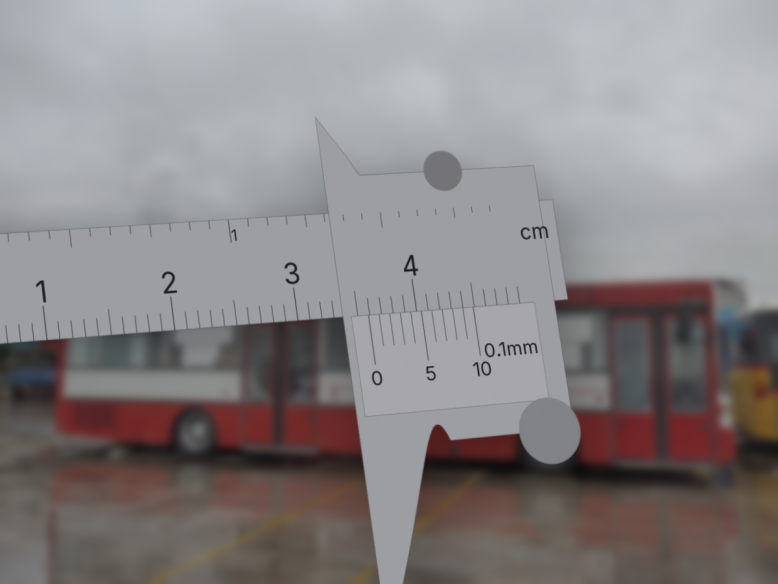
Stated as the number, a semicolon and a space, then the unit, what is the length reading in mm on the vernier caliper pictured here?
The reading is 35.9; mm
